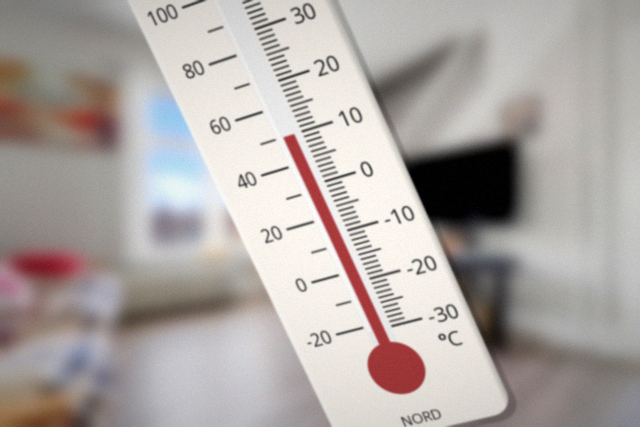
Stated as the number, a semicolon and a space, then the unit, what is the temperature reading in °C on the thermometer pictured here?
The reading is 10; °C
